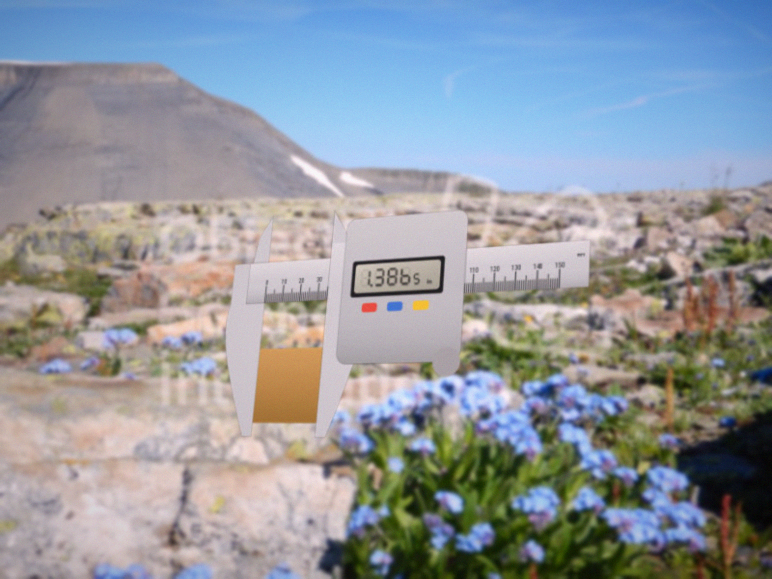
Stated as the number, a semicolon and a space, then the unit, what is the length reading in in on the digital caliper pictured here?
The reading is 1.3865; in
